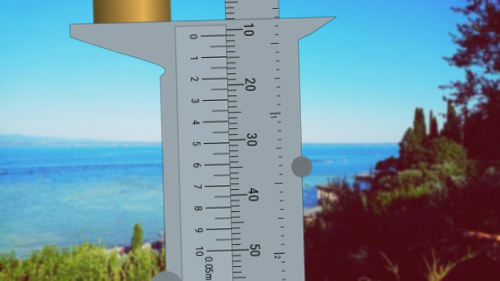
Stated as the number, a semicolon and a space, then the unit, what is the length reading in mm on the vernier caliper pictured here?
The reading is 11.0; mm
